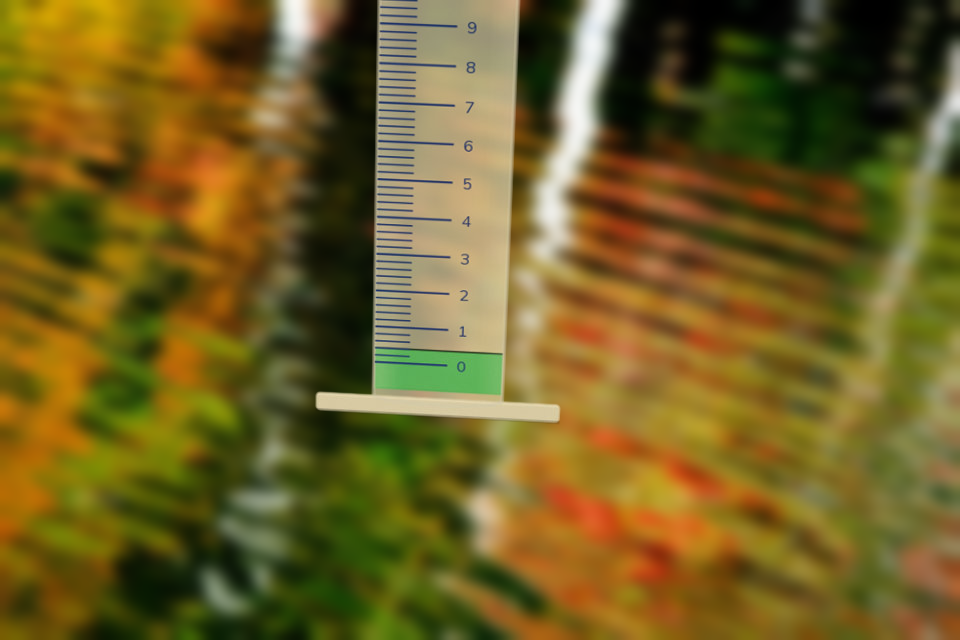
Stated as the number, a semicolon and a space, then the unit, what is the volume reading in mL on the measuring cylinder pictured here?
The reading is 0.4; mL
